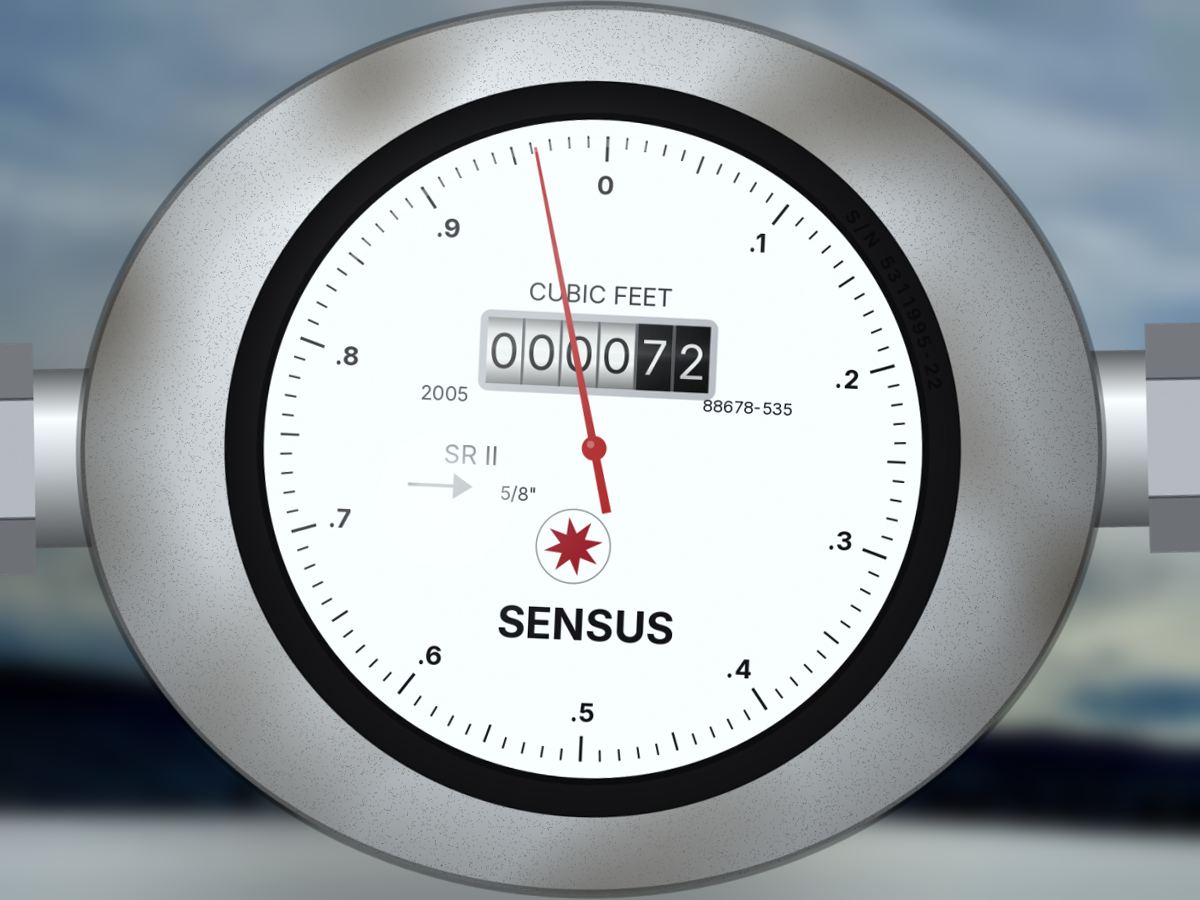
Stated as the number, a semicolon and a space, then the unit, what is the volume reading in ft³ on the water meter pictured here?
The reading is 71.96; ft³
